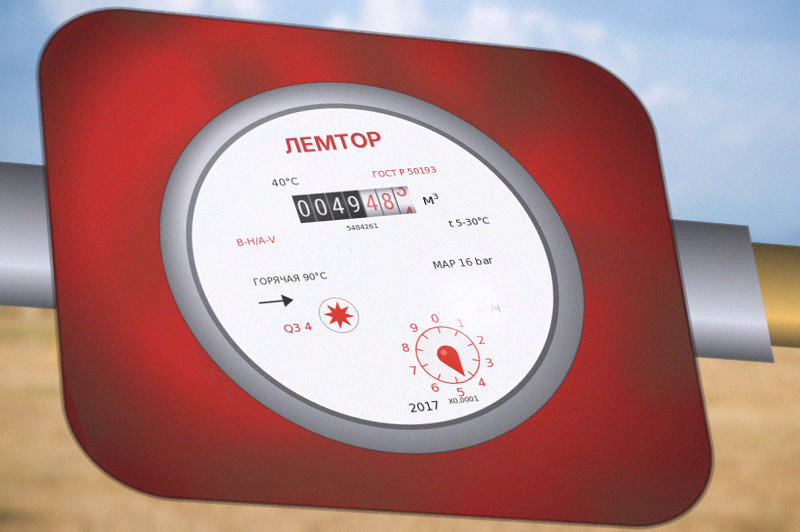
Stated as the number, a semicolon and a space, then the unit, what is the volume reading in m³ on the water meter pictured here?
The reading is 49.4834; m³
